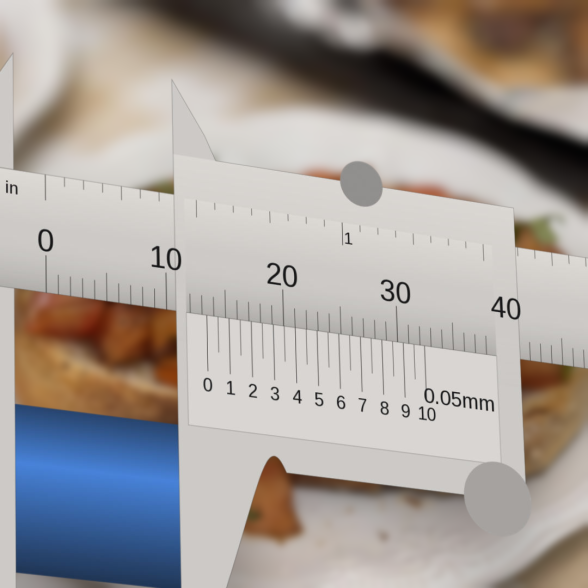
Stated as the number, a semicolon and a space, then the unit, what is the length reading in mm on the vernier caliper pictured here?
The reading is 13.4; mm
